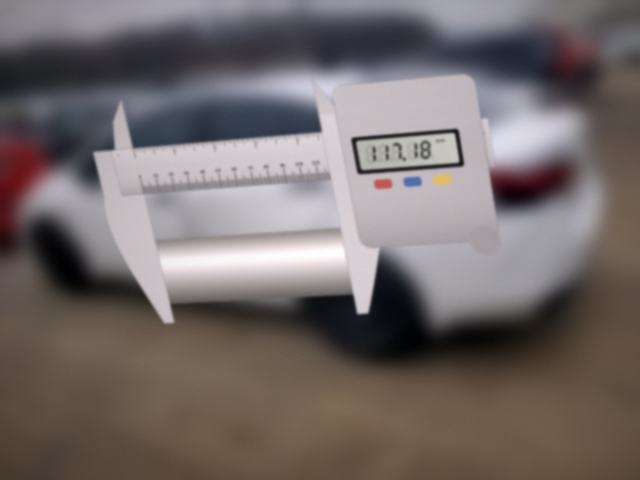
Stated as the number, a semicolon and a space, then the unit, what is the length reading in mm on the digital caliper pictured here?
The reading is 117.18; mm
